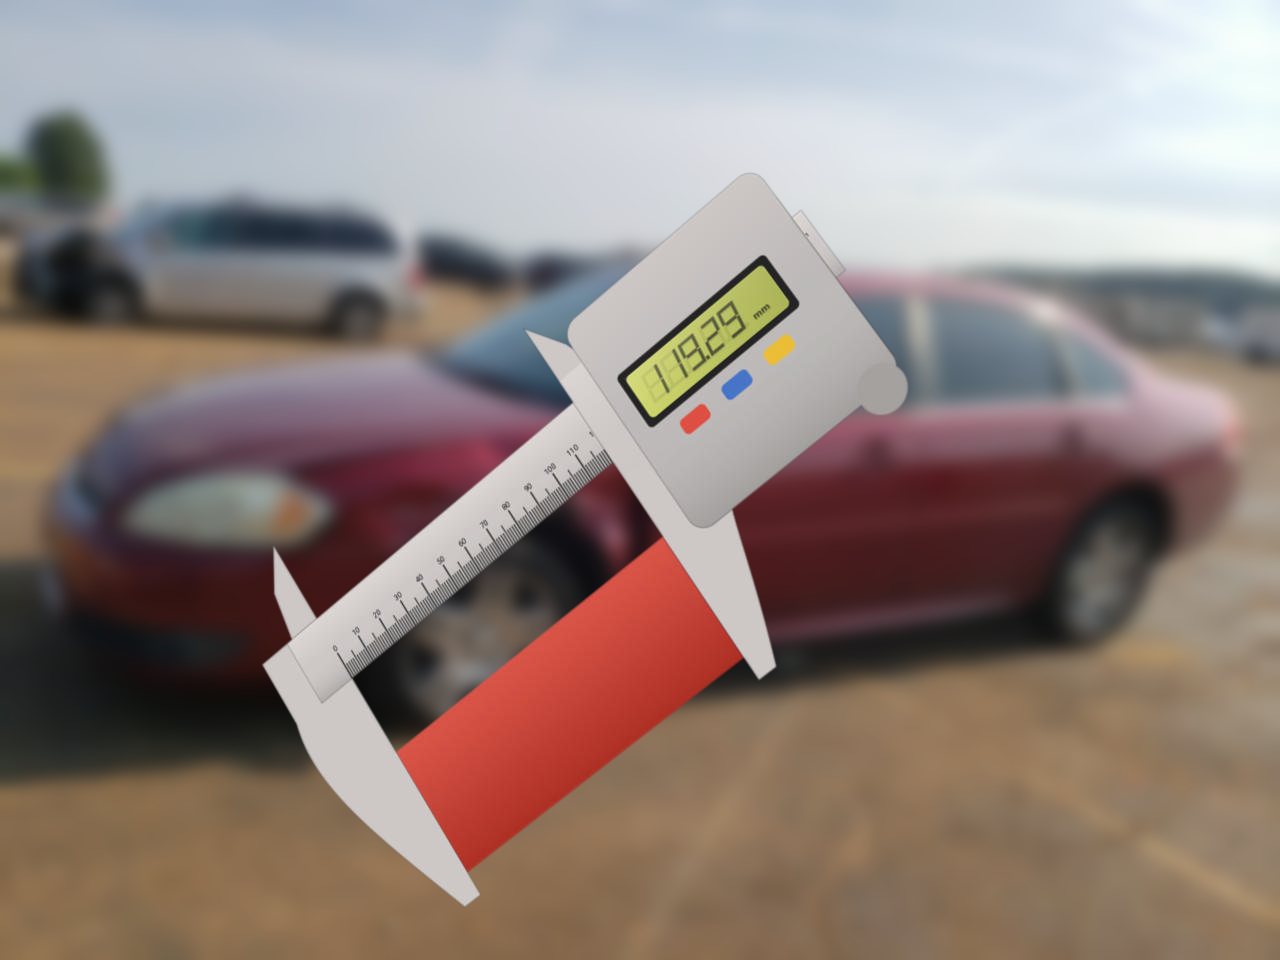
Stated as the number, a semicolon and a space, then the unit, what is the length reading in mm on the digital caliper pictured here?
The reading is 119.29; mm
